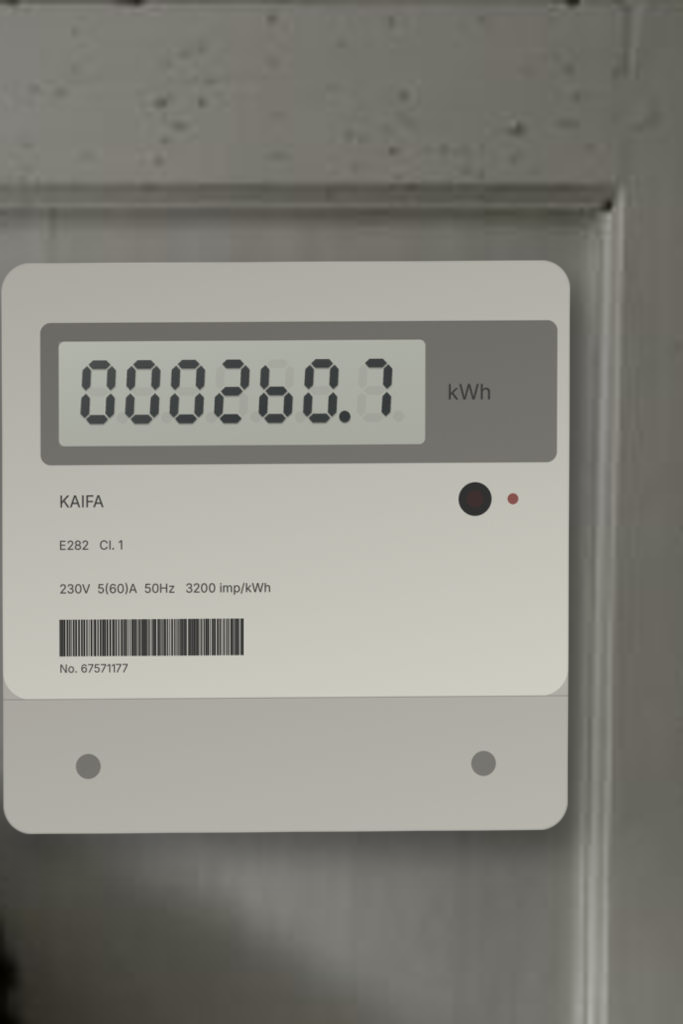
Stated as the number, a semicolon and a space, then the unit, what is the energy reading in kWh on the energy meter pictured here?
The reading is 260.7; kWh
